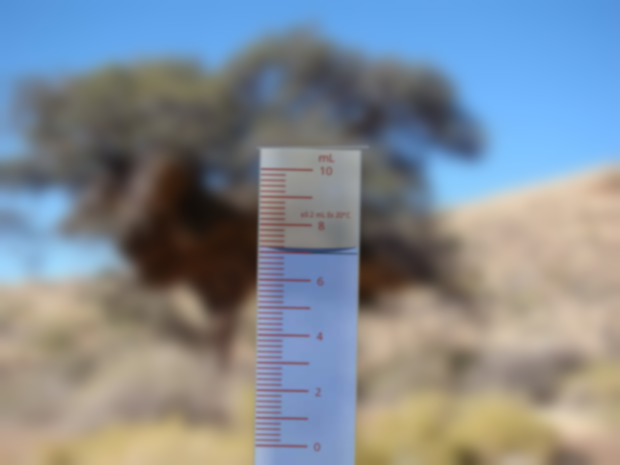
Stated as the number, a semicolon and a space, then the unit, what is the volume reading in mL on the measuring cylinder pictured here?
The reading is 7; mL
